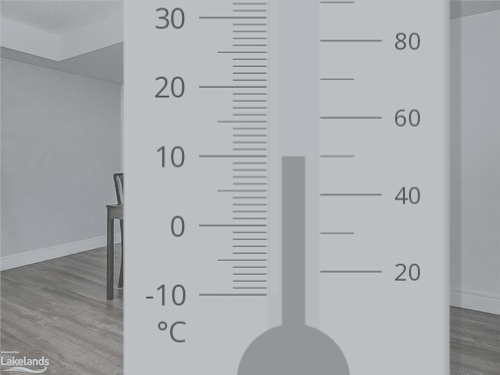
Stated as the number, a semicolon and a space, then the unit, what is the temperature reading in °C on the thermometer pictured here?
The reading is 10; °C
